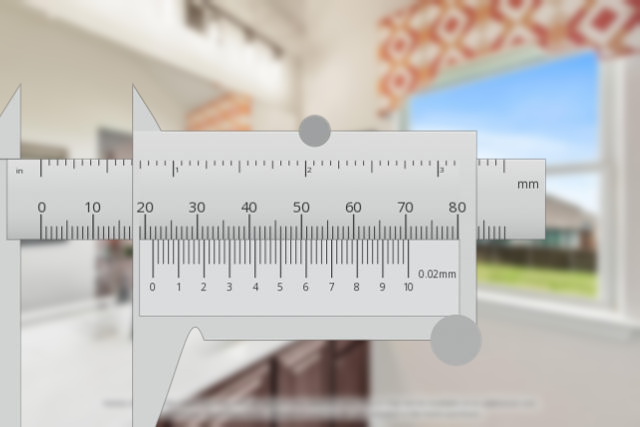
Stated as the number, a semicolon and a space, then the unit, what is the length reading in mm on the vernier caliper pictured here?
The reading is 21.5; mm
